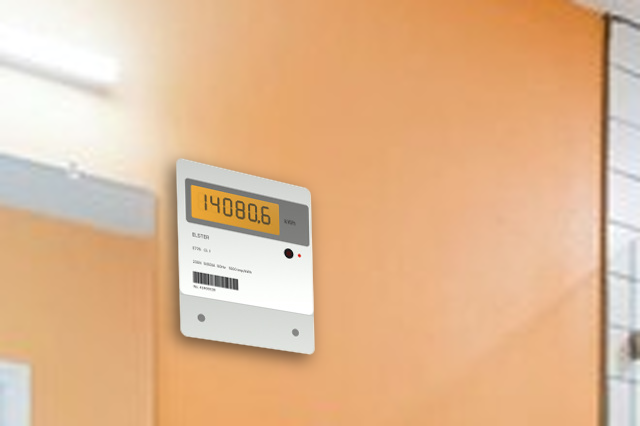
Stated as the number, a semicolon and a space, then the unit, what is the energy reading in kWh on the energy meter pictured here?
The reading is 14080.6; kWh
